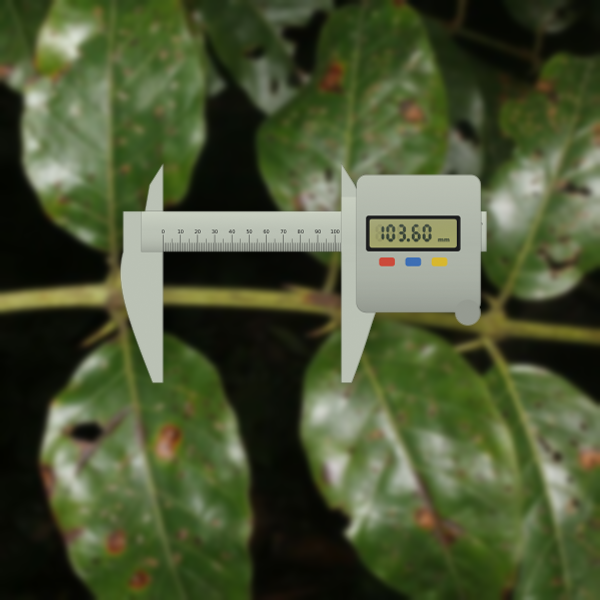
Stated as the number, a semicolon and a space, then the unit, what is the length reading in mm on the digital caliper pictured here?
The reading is 103.60; mm
